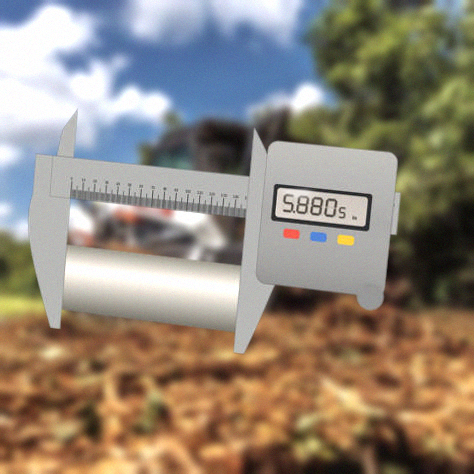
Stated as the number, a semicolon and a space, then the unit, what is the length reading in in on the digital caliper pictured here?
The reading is 5.8805; in
